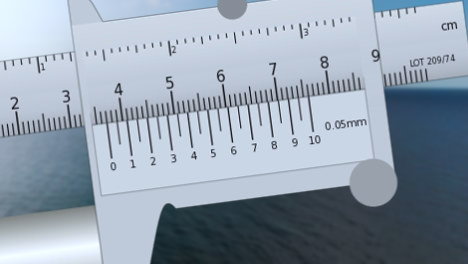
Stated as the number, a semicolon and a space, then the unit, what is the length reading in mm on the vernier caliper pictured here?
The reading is 37.0; mm
